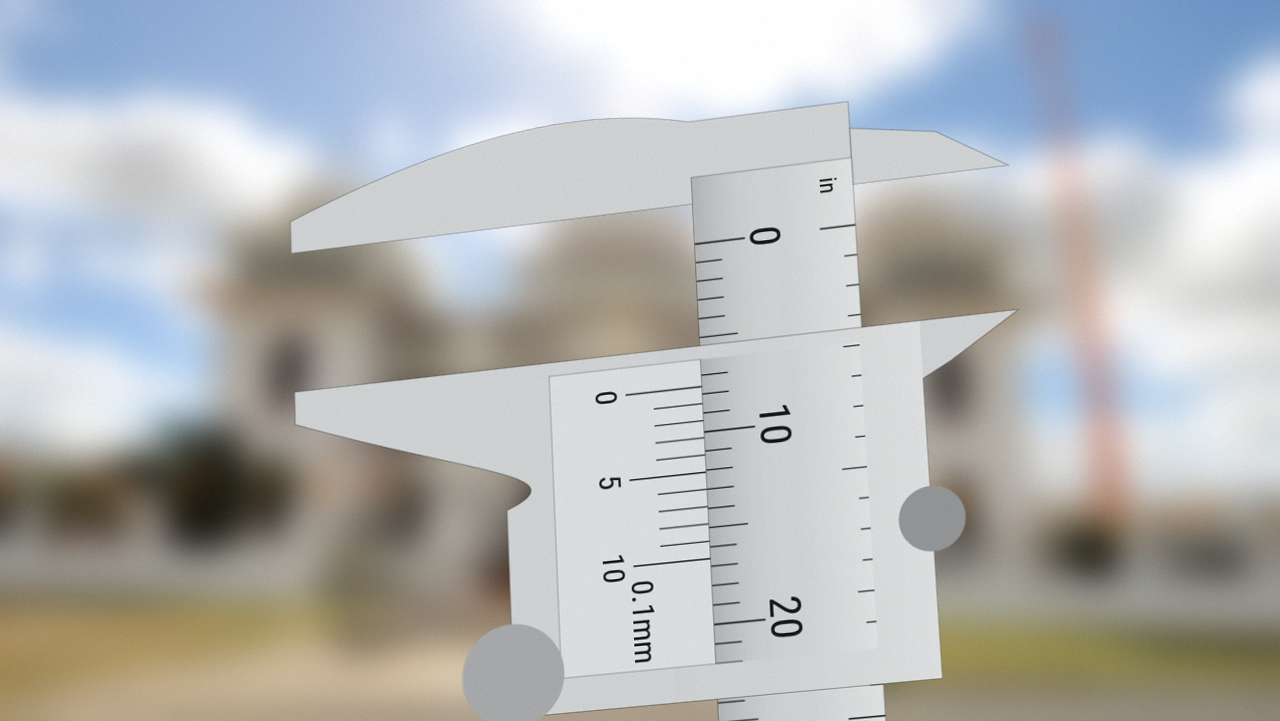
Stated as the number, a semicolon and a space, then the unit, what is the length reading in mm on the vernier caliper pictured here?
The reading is 7.6; mm
